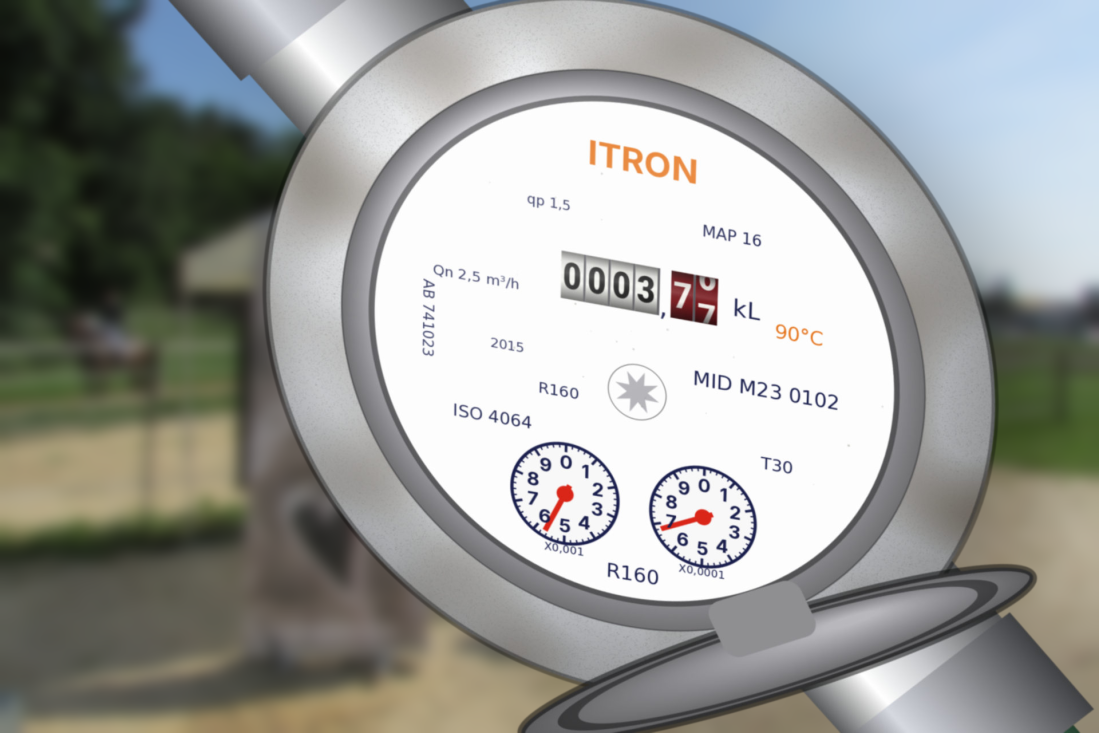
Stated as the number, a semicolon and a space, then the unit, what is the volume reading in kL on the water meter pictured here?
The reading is 3.7656; kL
